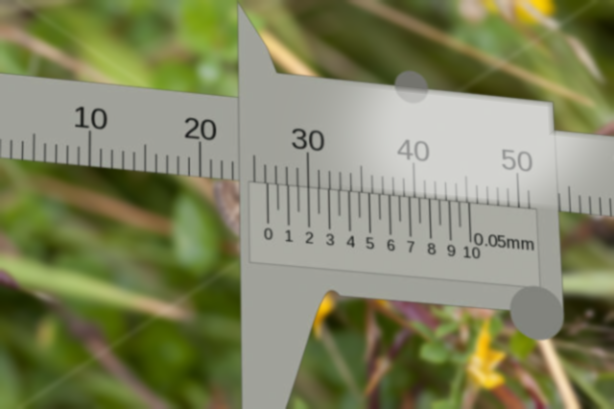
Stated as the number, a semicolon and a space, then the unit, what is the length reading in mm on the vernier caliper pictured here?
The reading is 26.2; mm
